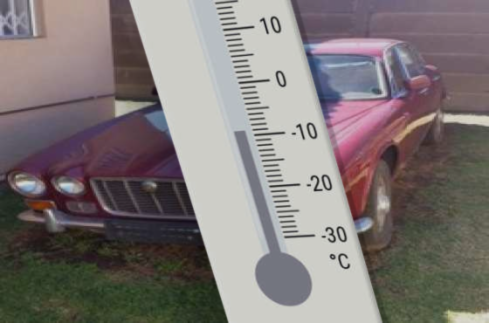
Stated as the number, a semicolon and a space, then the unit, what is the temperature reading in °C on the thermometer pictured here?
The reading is -9; °C
